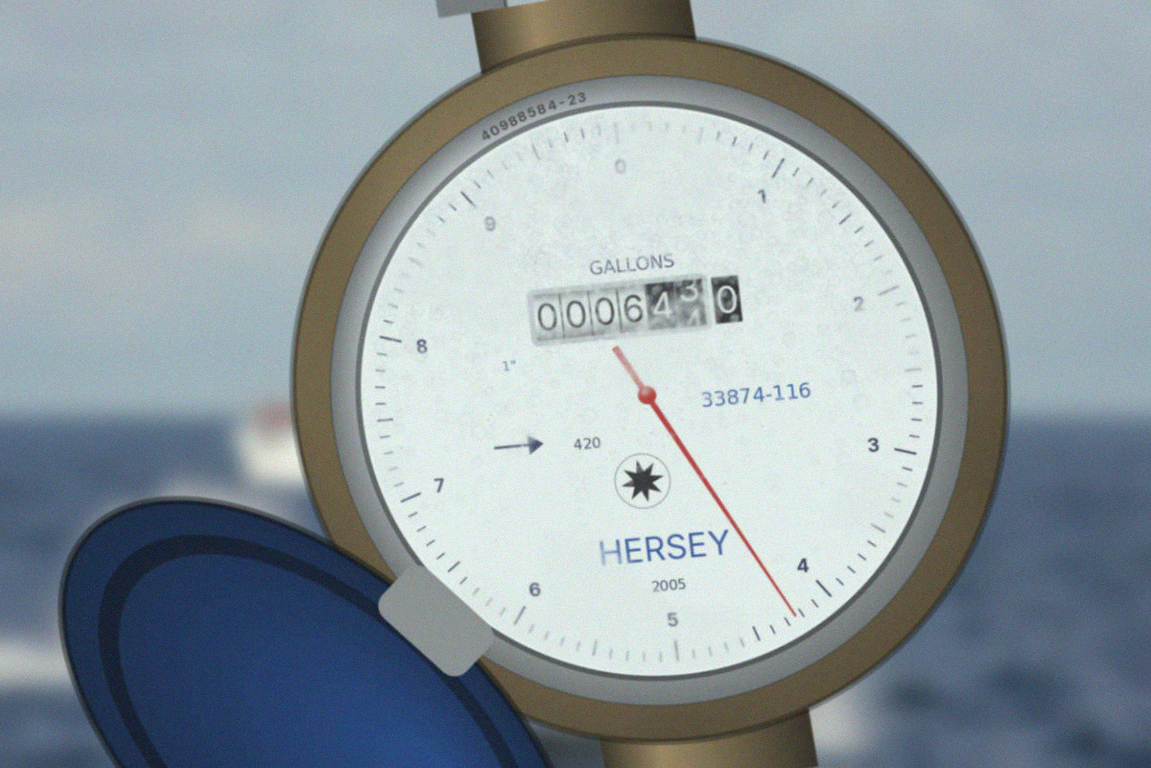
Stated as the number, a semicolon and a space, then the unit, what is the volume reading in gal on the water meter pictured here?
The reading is 6434.2; gal
